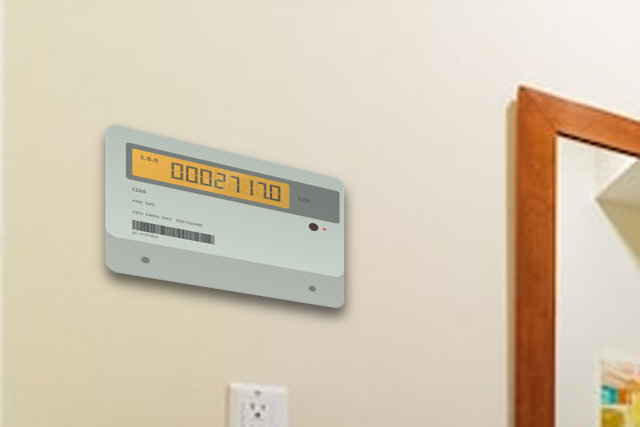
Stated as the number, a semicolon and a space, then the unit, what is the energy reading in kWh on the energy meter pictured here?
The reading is 2717.0; kWh
